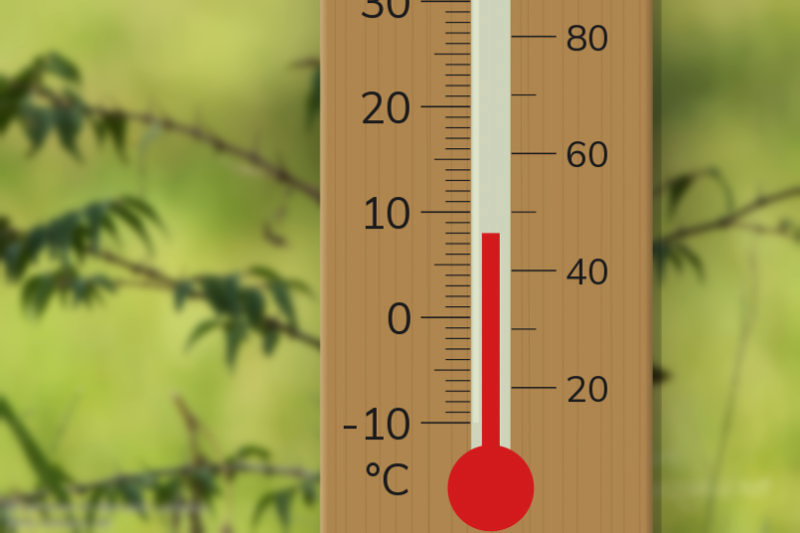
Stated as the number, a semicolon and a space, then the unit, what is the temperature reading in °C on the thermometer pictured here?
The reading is 8; °C
